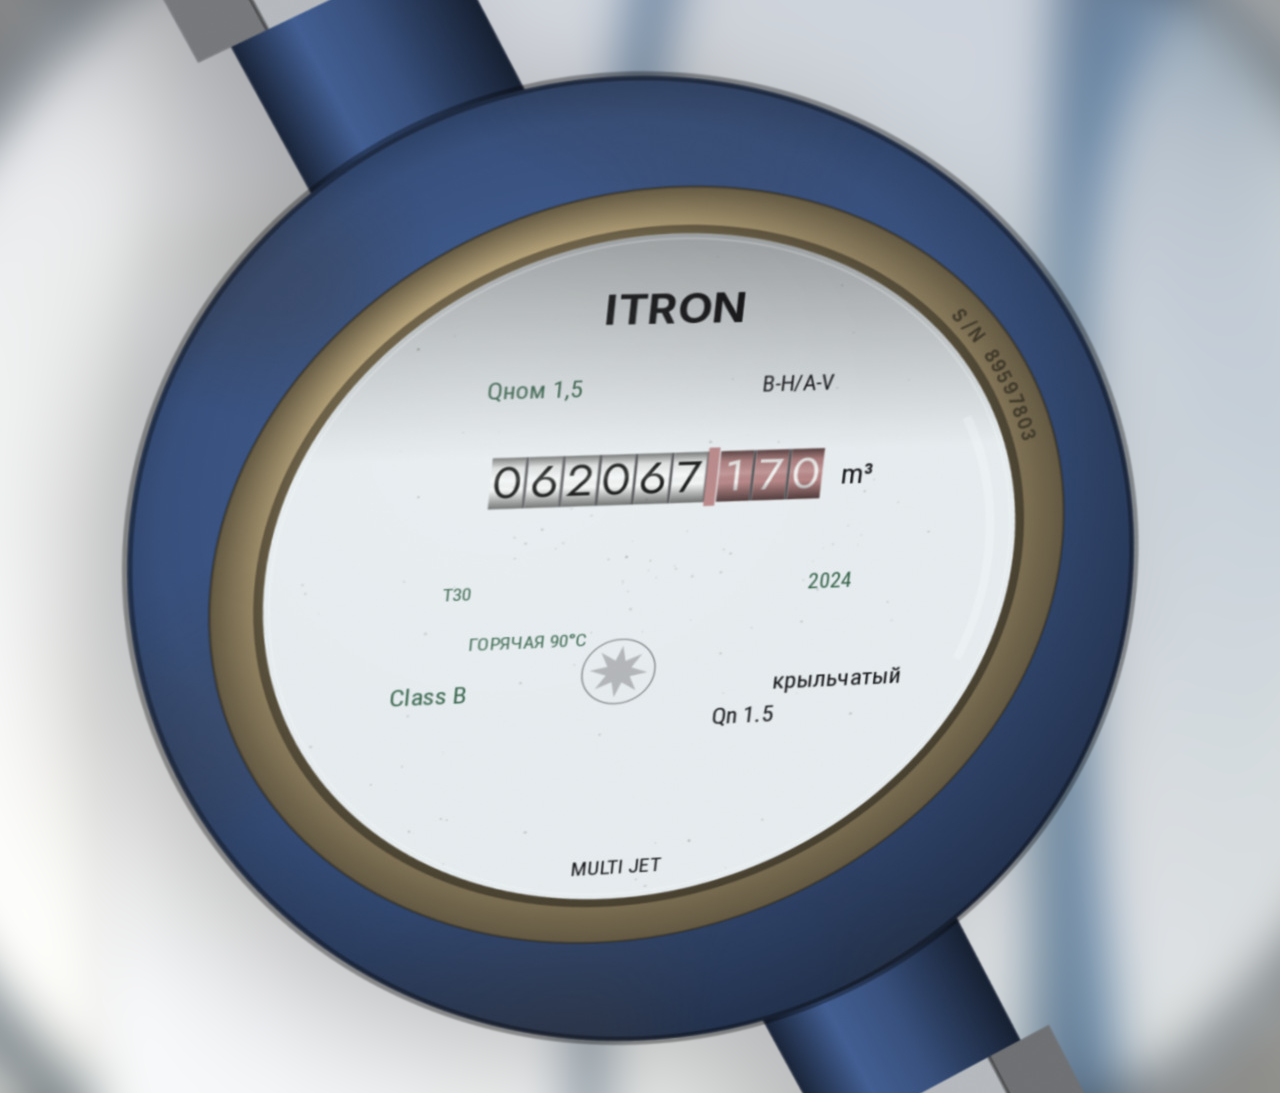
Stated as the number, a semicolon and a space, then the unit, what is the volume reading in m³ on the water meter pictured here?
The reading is 62067.170; m³
